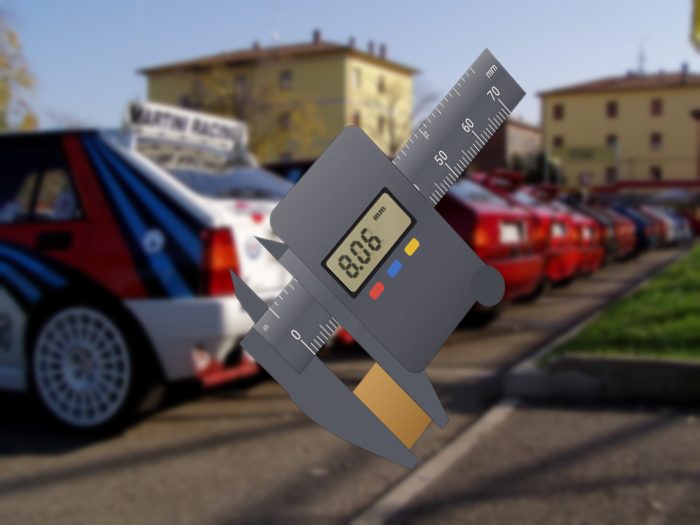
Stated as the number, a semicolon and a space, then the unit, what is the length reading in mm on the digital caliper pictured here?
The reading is 8.06; mm
